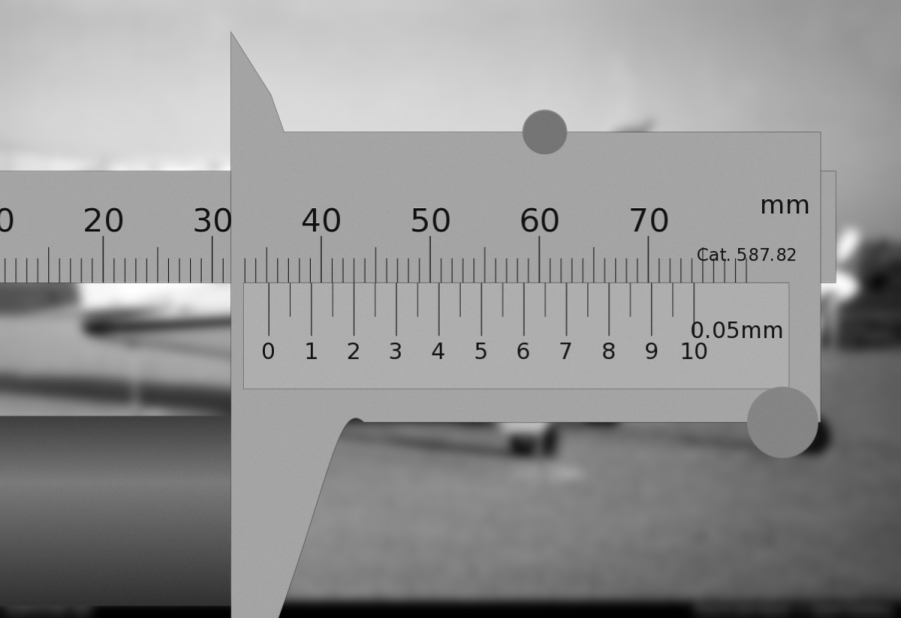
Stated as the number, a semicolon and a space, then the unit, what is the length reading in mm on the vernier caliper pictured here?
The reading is 35.2; mm
